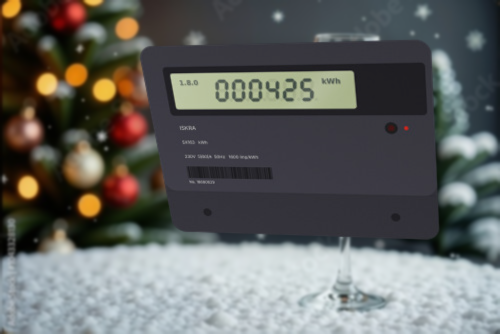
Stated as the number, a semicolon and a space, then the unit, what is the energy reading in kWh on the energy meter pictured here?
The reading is 425; kWh
